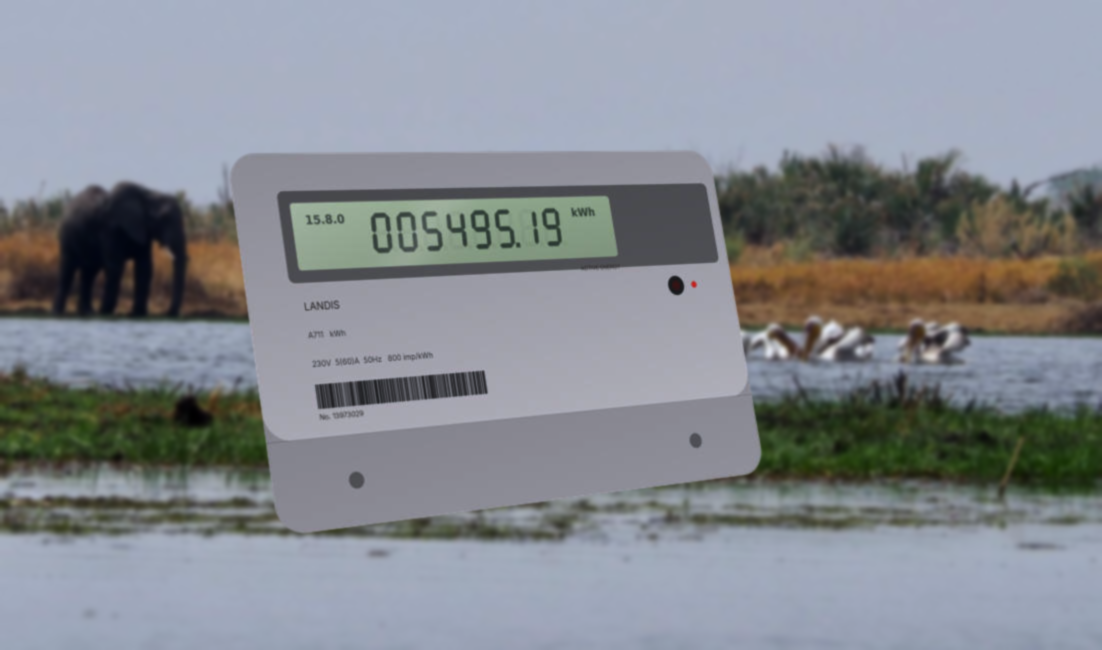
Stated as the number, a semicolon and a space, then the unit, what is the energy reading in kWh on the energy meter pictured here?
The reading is 5495.19; kWh
